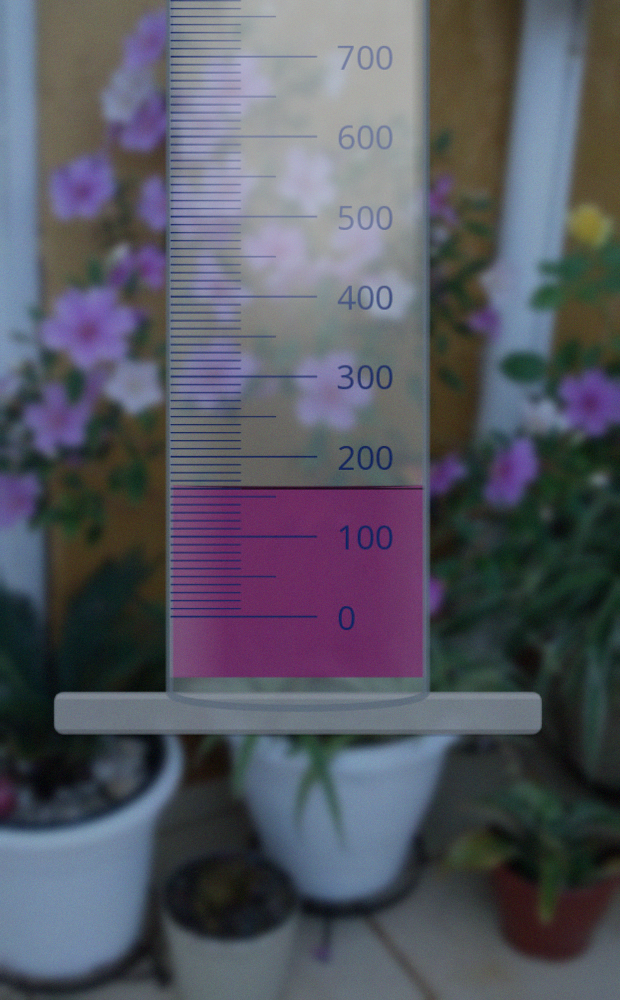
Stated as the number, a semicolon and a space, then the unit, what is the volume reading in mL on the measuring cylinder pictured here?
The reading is 160; mL
